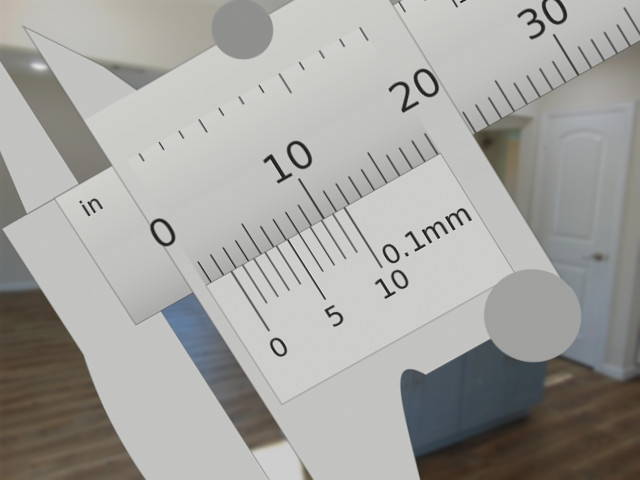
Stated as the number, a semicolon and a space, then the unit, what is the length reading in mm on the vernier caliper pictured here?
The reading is 2.6; mm
